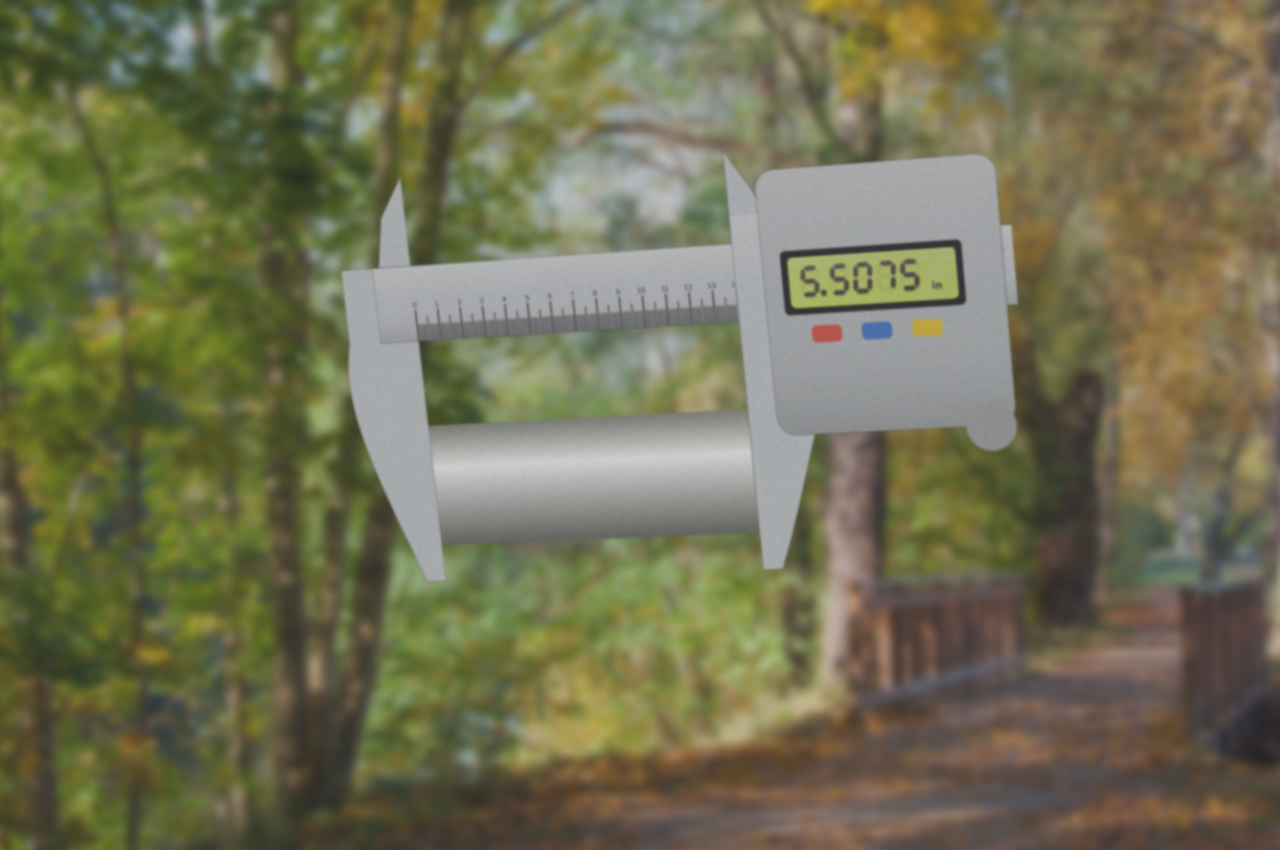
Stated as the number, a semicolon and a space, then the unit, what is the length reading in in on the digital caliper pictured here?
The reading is 5.5075; in
